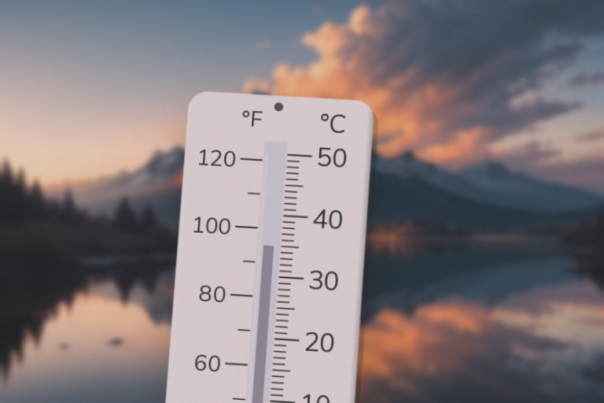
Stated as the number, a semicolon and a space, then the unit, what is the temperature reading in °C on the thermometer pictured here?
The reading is 35; °C
